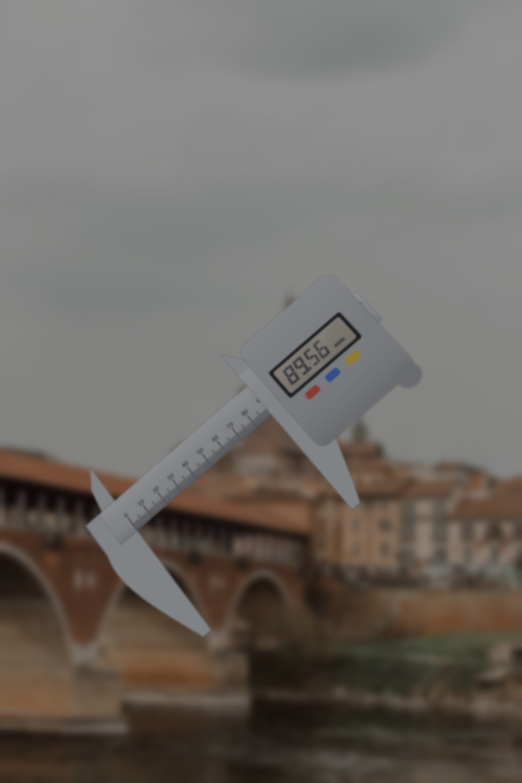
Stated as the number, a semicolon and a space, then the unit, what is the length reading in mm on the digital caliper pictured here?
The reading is 89.56; mm
